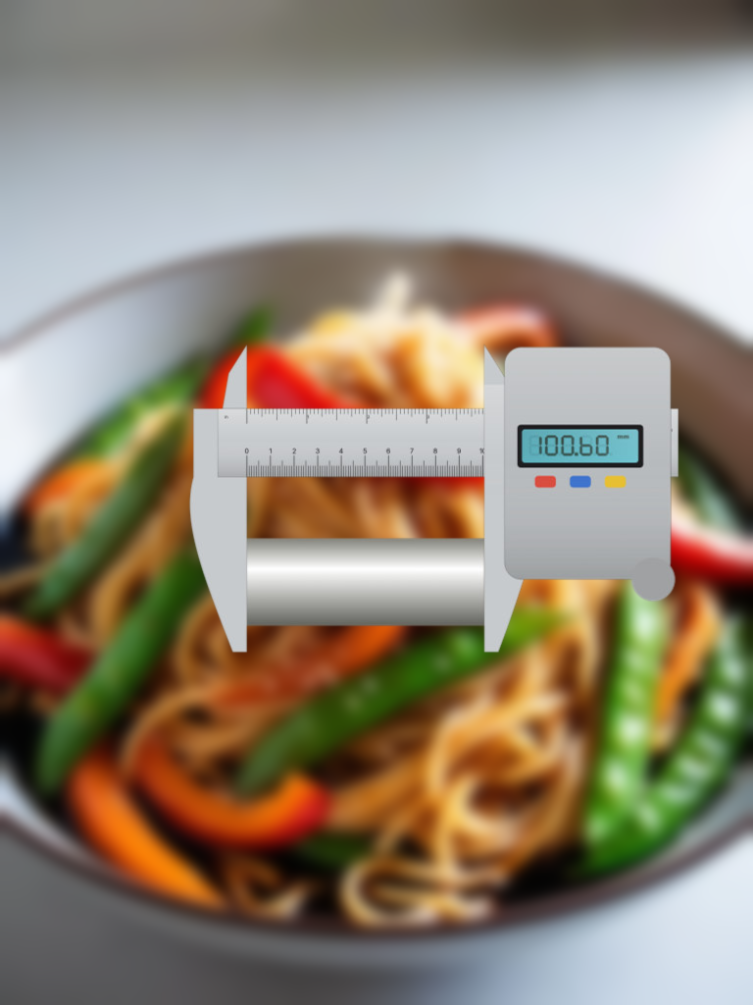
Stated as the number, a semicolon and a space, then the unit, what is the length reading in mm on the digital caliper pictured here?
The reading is 100.60; mm
